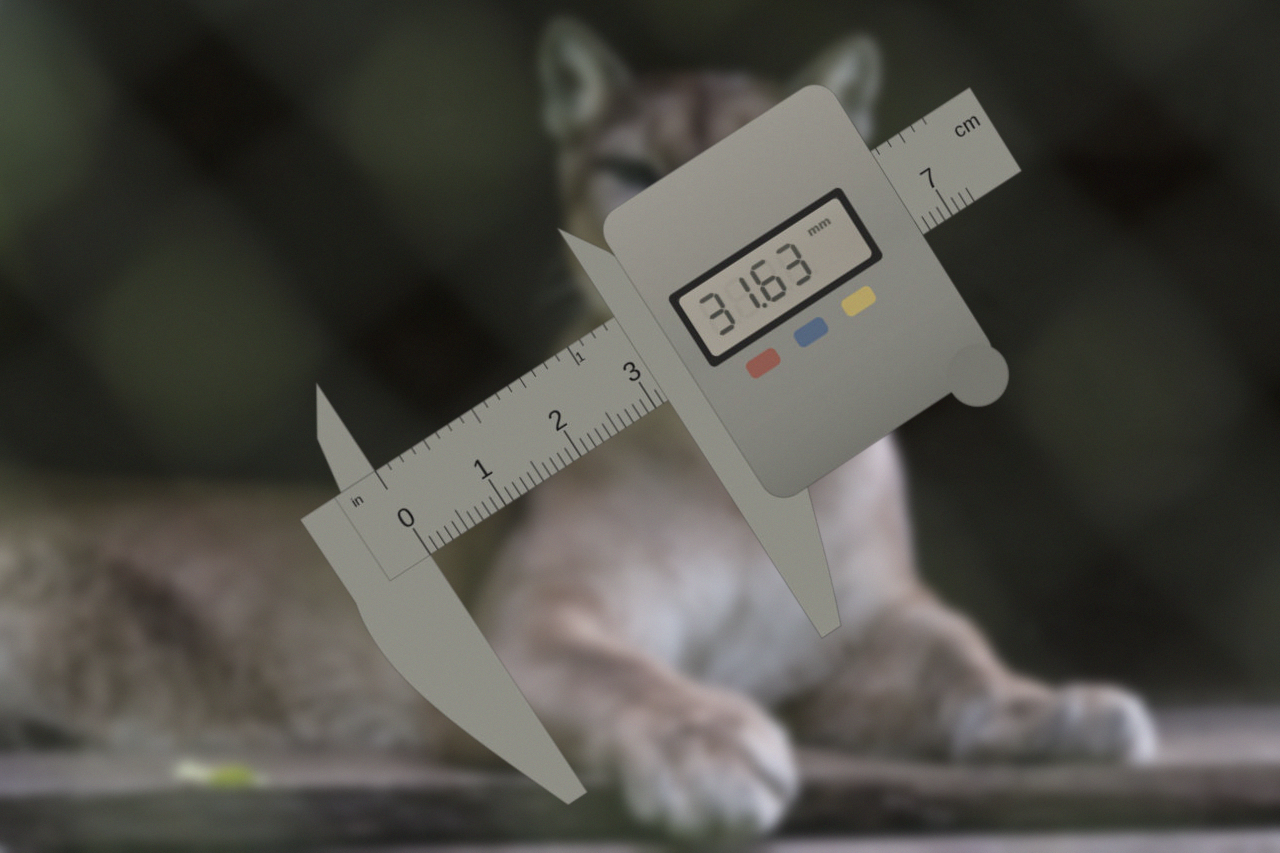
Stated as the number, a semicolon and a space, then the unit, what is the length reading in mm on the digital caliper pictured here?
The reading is 31.63; mm
